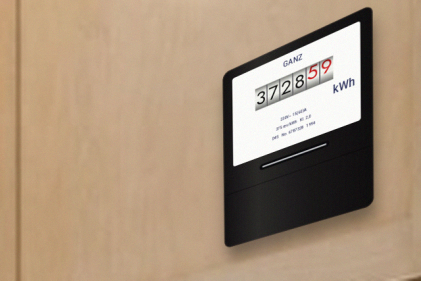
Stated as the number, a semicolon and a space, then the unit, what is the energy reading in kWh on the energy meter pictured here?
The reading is 3728.59; kWh
